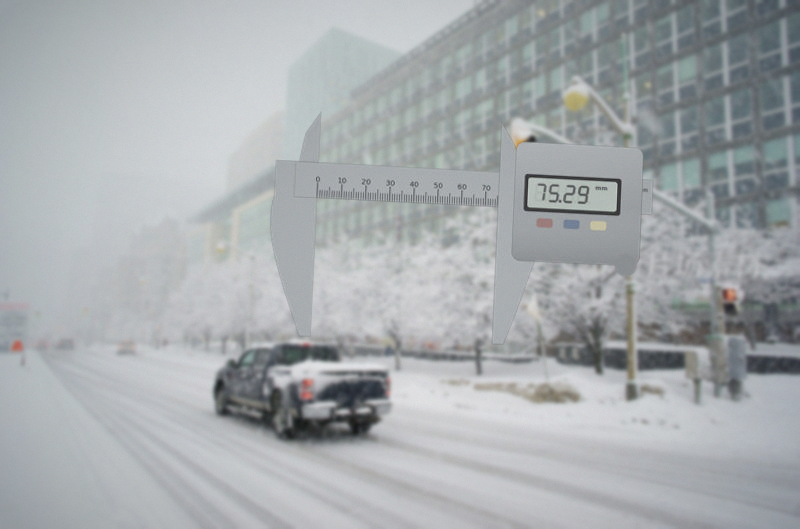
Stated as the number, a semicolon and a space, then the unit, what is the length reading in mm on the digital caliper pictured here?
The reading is 75.29; mm
